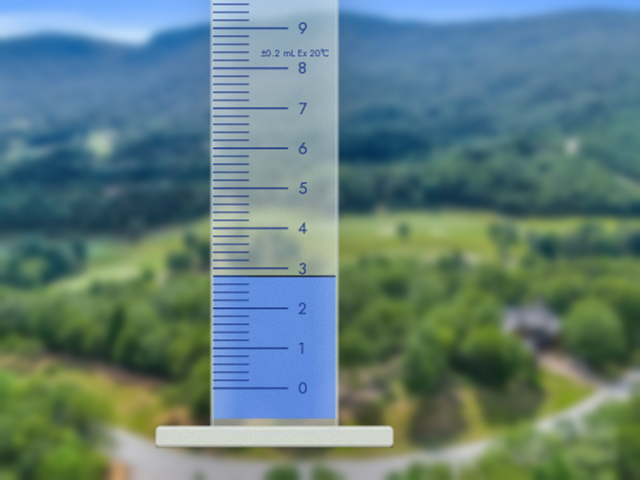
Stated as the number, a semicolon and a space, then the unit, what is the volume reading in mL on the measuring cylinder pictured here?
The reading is 2.8; mL
